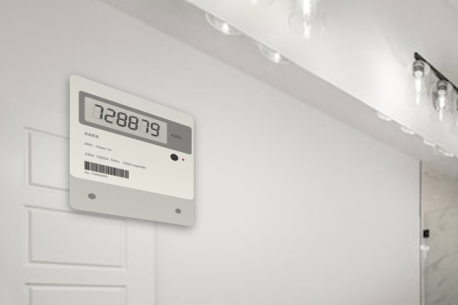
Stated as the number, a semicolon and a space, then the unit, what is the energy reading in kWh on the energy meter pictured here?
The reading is 728879; kWh
